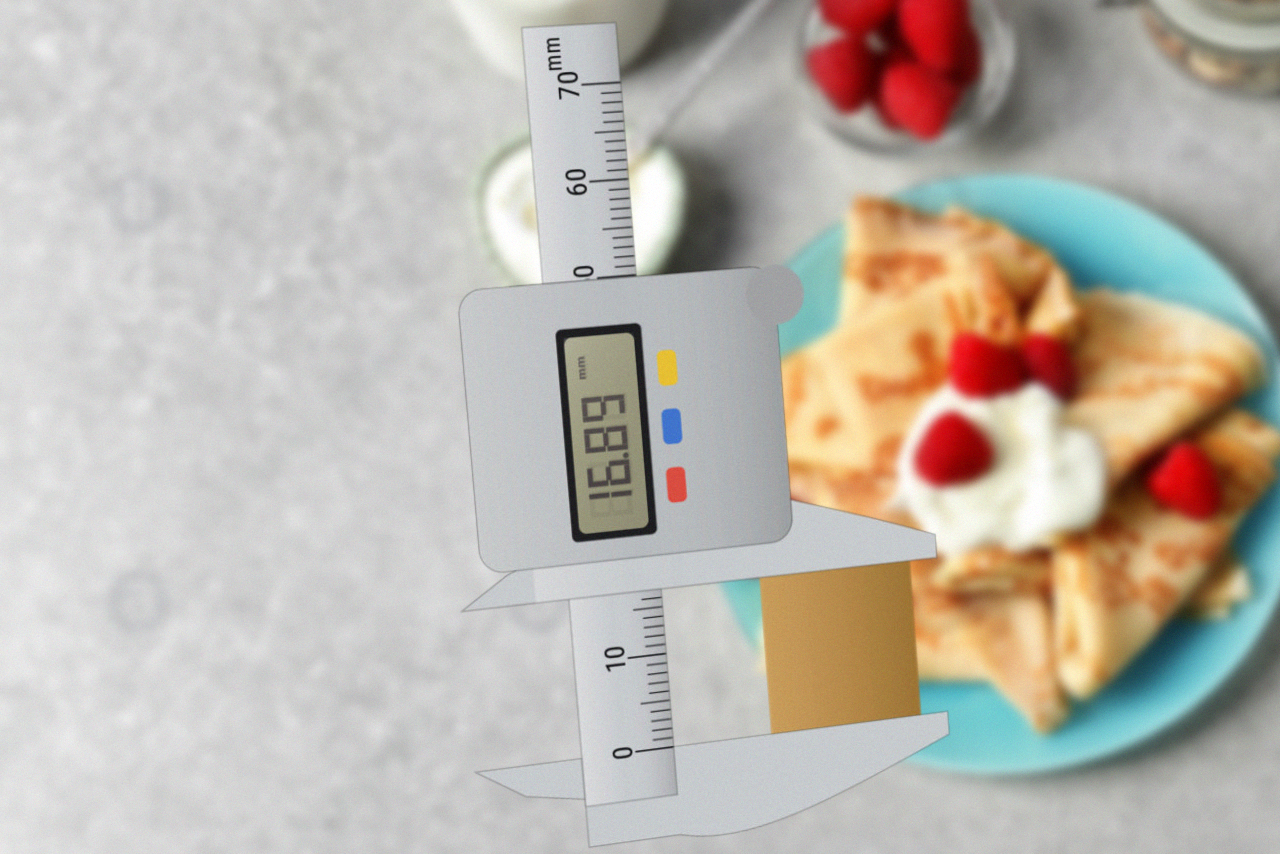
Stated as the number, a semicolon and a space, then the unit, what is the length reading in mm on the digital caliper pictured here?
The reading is 16.89; mm
